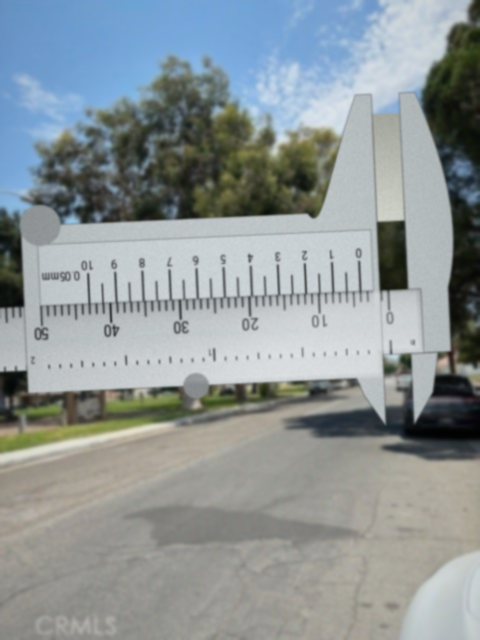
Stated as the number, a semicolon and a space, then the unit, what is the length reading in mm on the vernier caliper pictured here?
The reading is 4.0; mm
